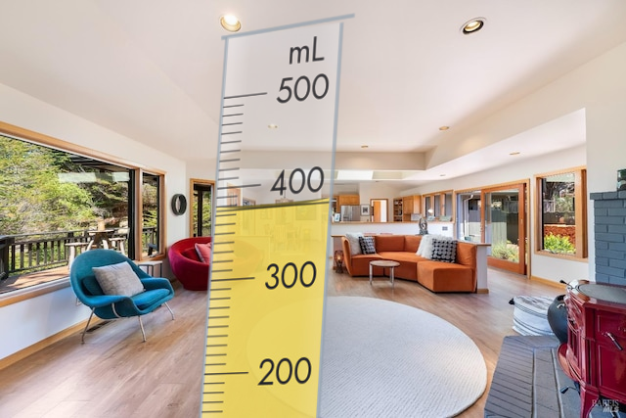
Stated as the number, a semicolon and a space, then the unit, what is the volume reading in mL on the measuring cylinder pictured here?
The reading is 375; mL
